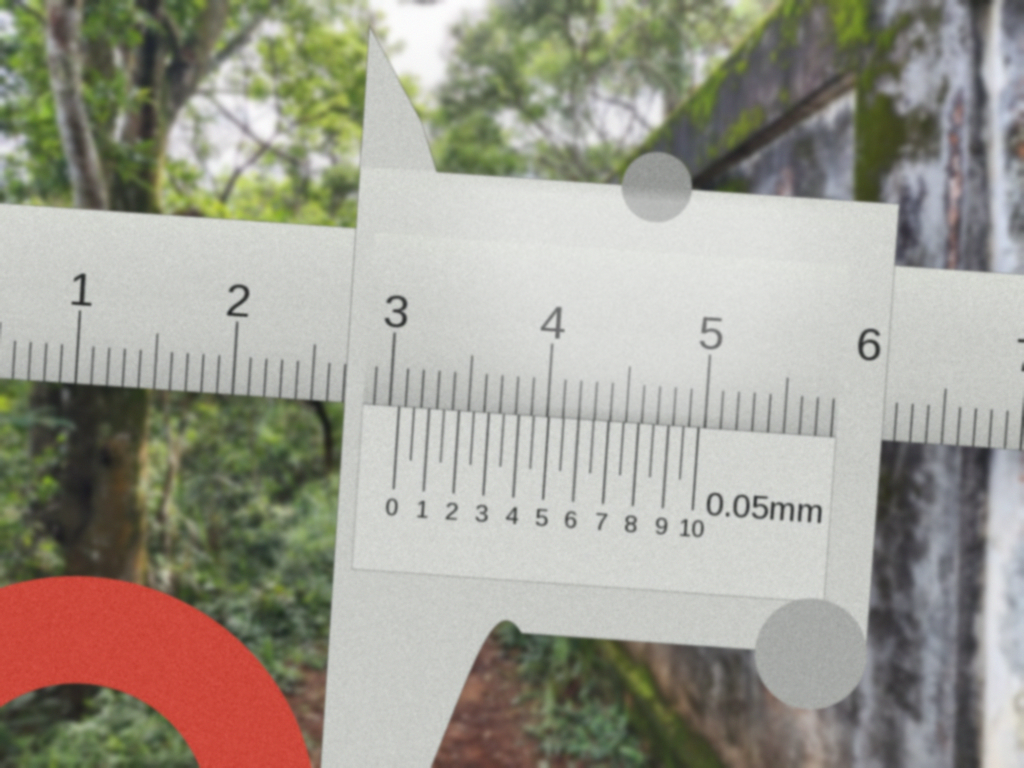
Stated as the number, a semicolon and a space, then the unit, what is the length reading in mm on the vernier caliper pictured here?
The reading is 30.6; mm
